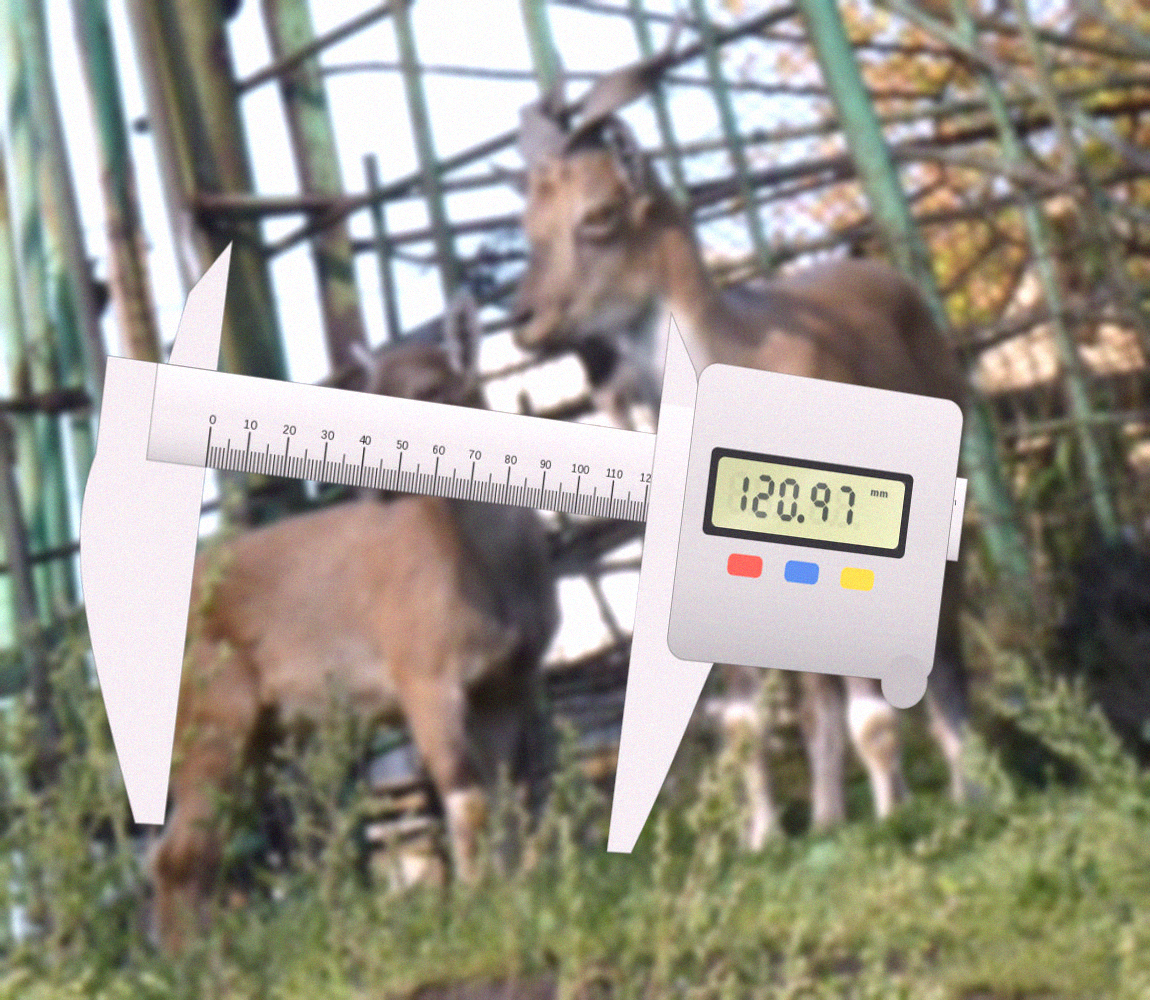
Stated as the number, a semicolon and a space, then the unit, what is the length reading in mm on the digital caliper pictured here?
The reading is 120.97; mm
